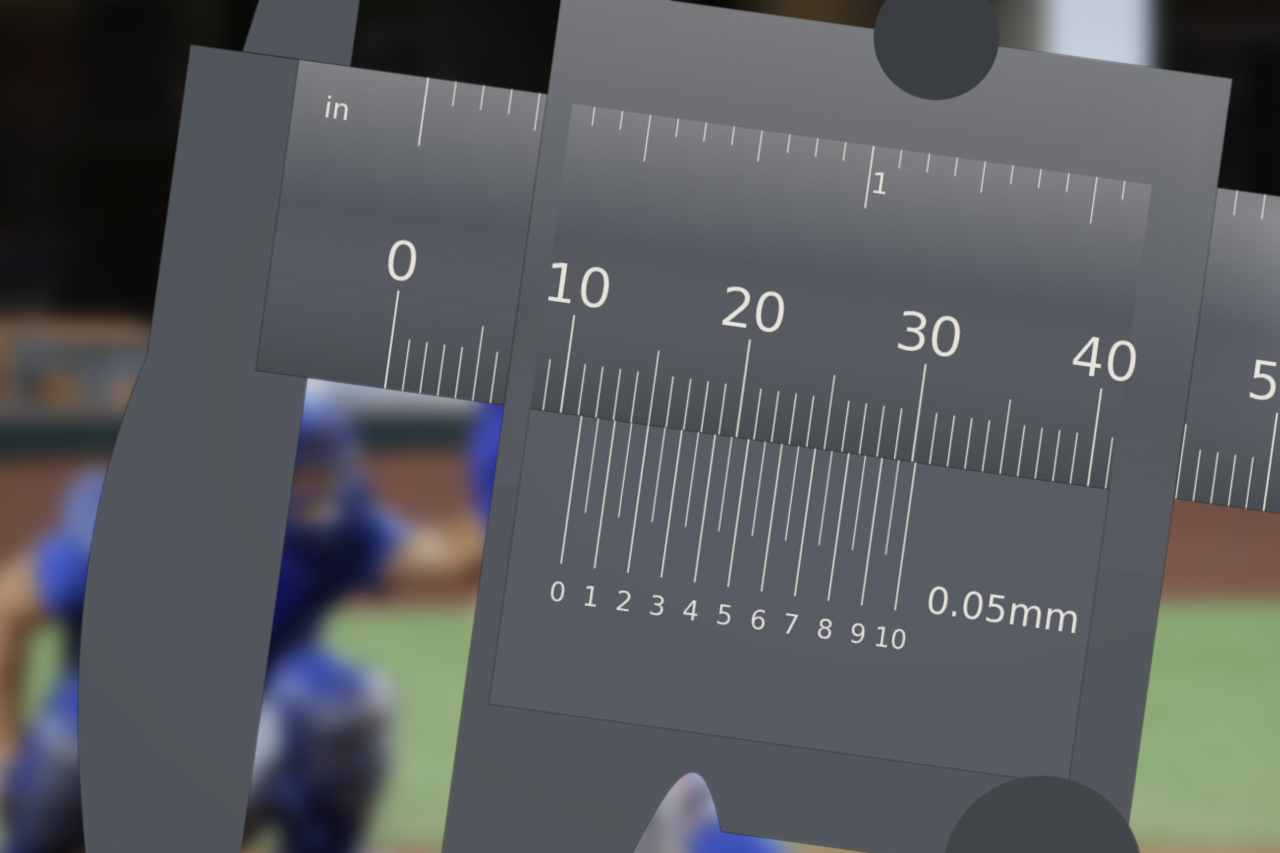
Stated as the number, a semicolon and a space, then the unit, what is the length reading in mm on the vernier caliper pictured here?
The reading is 11.2; mm
